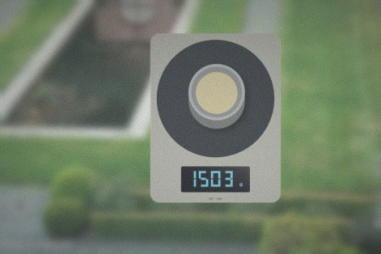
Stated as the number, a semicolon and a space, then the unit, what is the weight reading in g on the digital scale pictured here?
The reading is 1503; g
